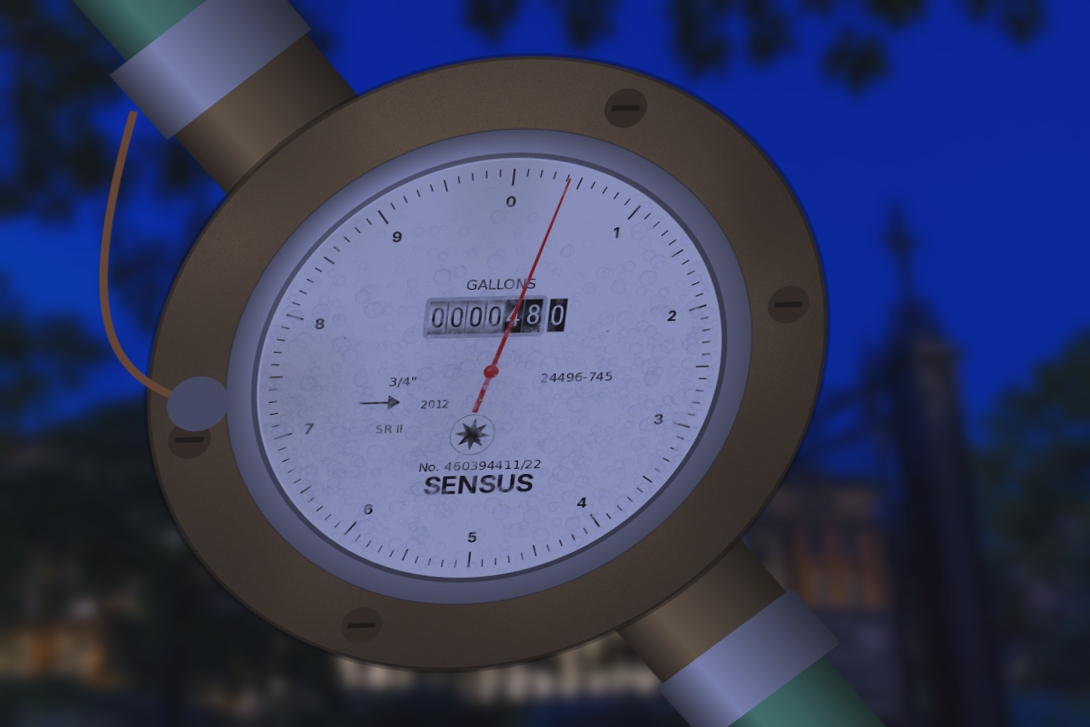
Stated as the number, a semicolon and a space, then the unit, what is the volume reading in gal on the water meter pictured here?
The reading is 480.4; gal
